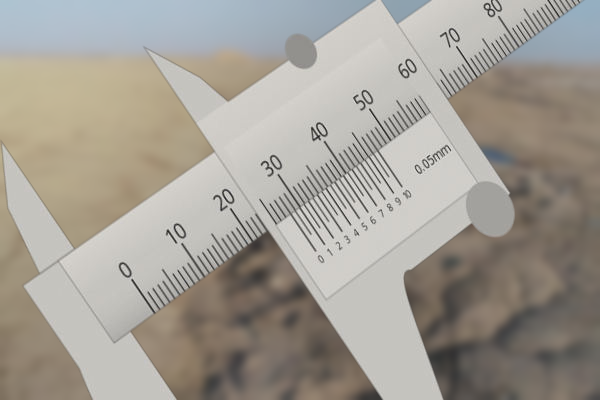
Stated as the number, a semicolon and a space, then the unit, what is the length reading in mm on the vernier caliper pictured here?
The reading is 28.0; mm
